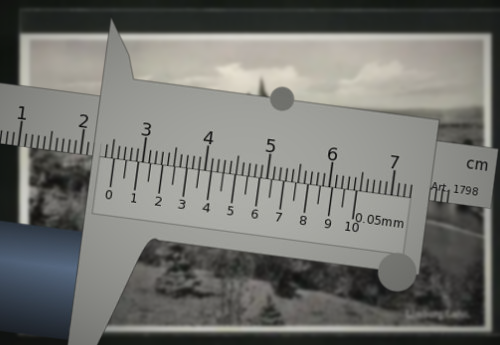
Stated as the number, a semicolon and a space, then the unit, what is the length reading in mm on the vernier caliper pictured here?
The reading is 25.4; mm
